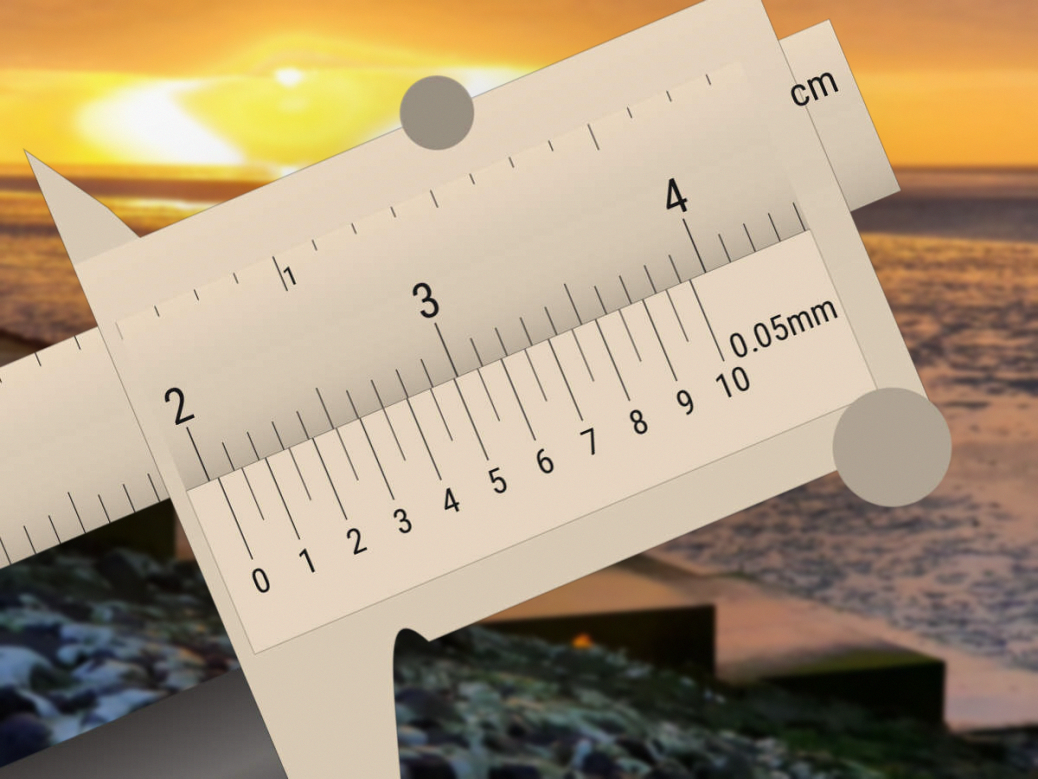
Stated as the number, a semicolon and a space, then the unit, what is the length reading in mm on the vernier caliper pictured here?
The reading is 20.35; mm
